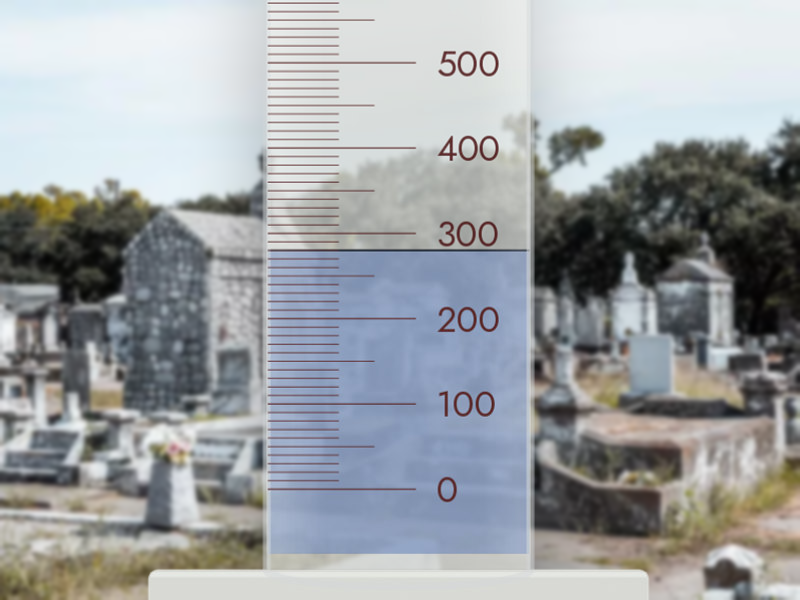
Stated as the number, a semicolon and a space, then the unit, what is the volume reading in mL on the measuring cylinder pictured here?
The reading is 280; mL
